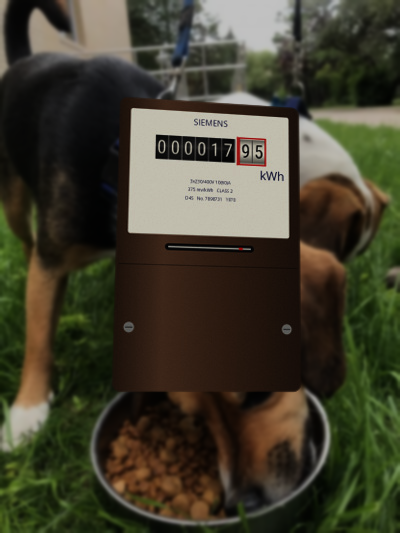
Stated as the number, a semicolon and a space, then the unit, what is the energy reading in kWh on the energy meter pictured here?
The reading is 17.95; kWh
